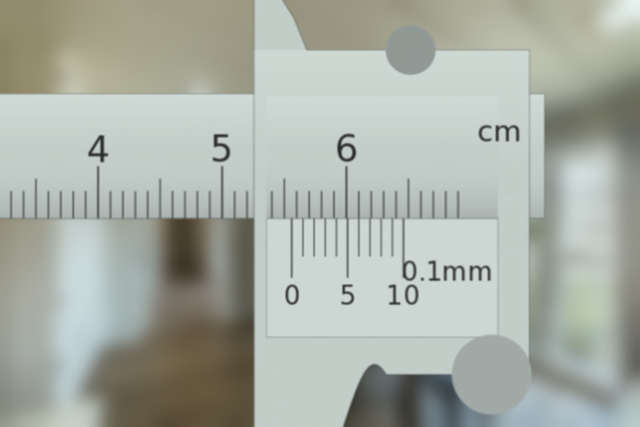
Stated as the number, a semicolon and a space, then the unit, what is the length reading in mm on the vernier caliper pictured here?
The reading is 55.6; mm
